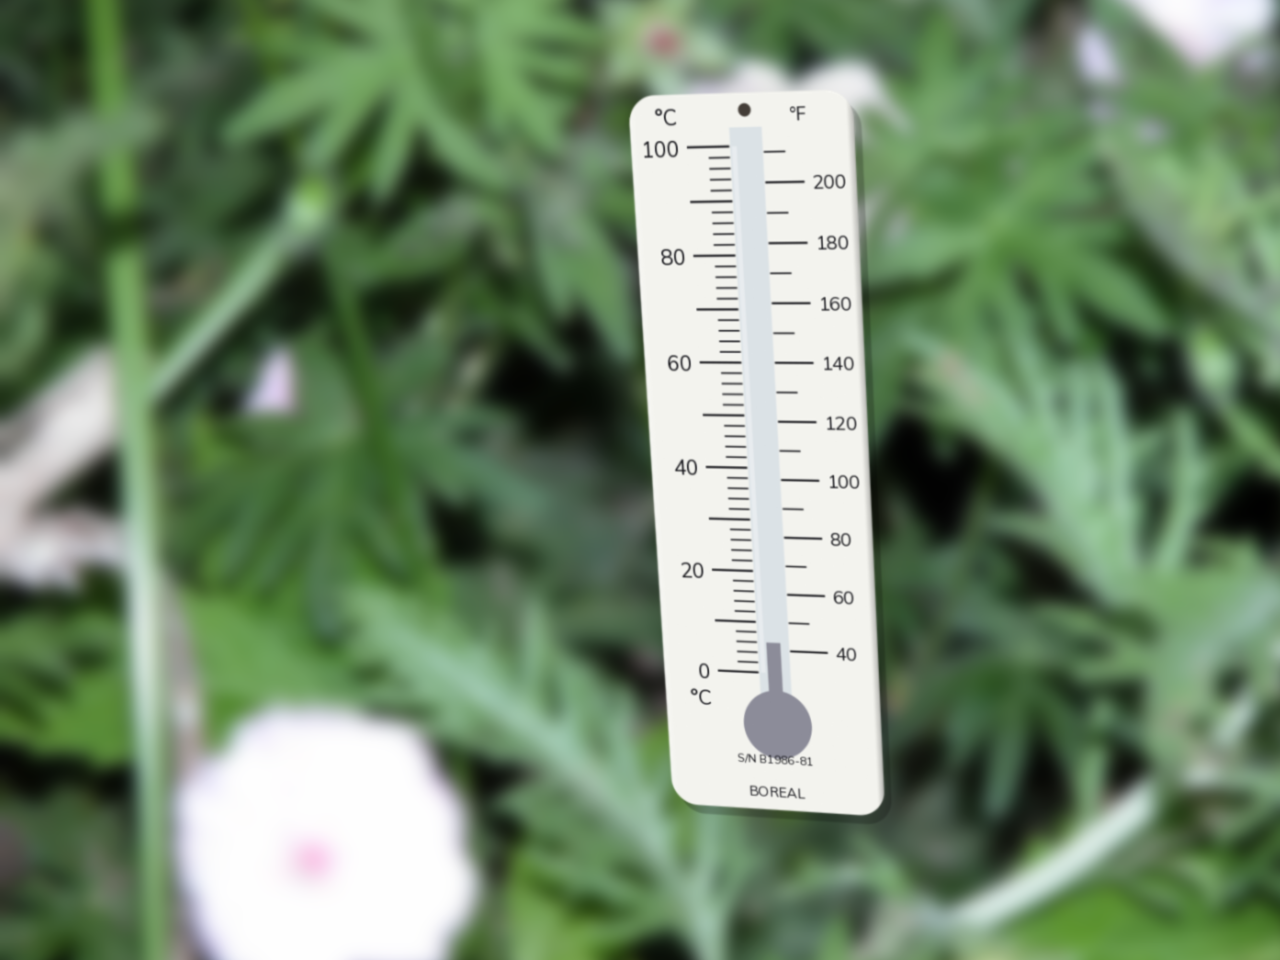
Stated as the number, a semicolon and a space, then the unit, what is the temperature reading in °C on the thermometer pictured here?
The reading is 6; °C
